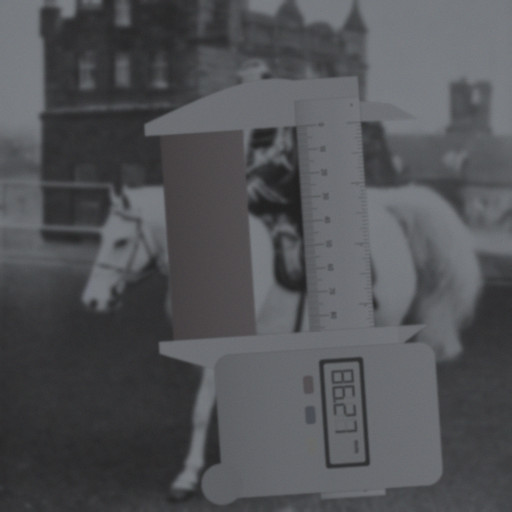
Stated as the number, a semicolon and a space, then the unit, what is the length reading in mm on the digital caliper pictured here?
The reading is 86.27; mm
